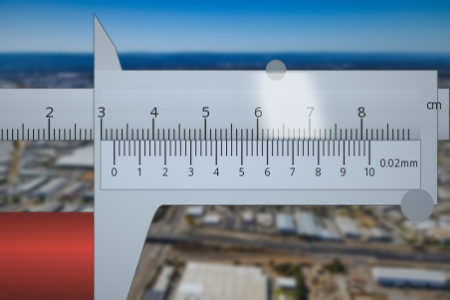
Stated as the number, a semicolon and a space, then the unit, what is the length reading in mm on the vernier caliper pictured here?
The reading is 32.5; mm
